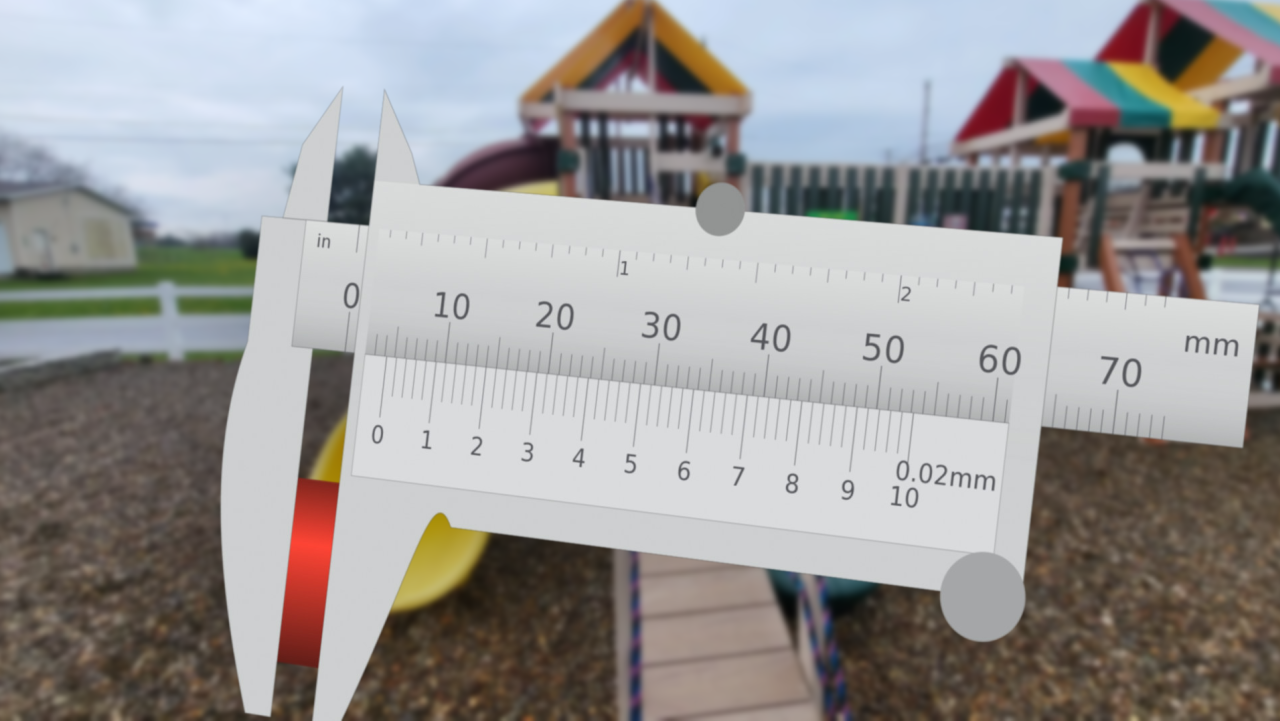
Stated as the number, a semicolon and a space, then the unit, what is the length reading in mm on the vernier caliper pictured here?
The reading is 4.2; mm
